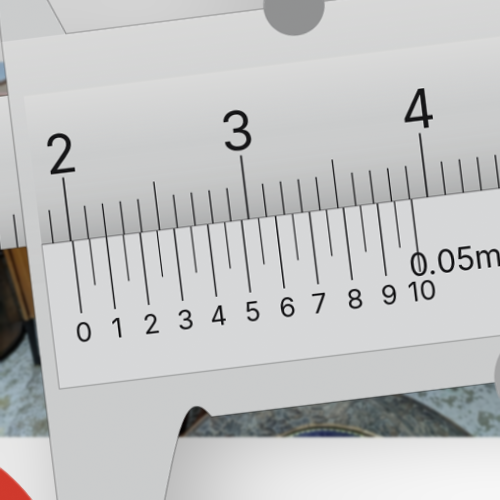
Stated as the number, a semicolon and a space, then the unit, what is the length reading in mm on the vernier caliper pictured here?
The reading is 20.1; mm
